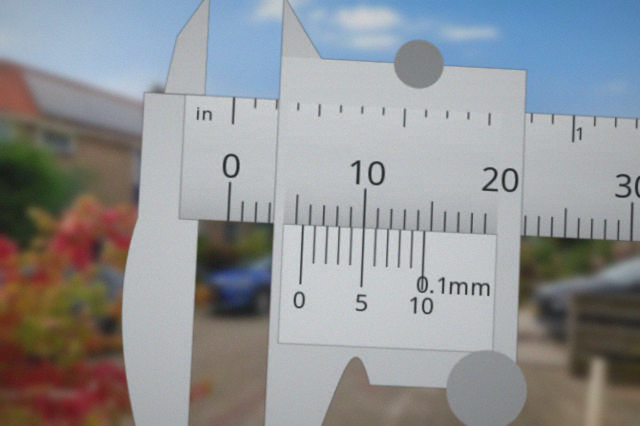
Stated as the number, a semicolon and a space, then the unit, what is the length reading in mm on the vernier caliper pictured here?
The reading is 5.5; mm
